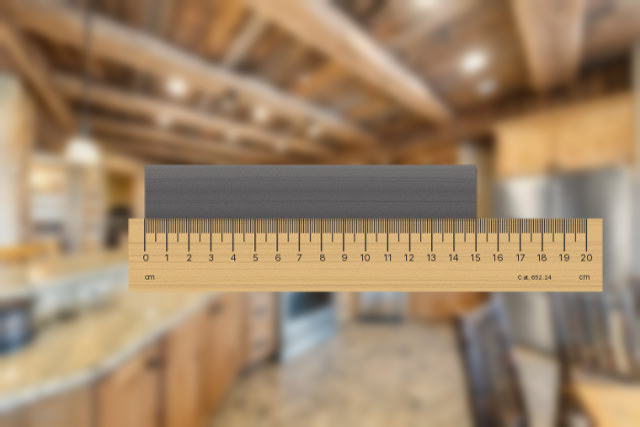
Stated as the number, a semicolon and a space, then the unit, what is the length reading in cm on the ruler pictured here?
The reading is 15; cm
